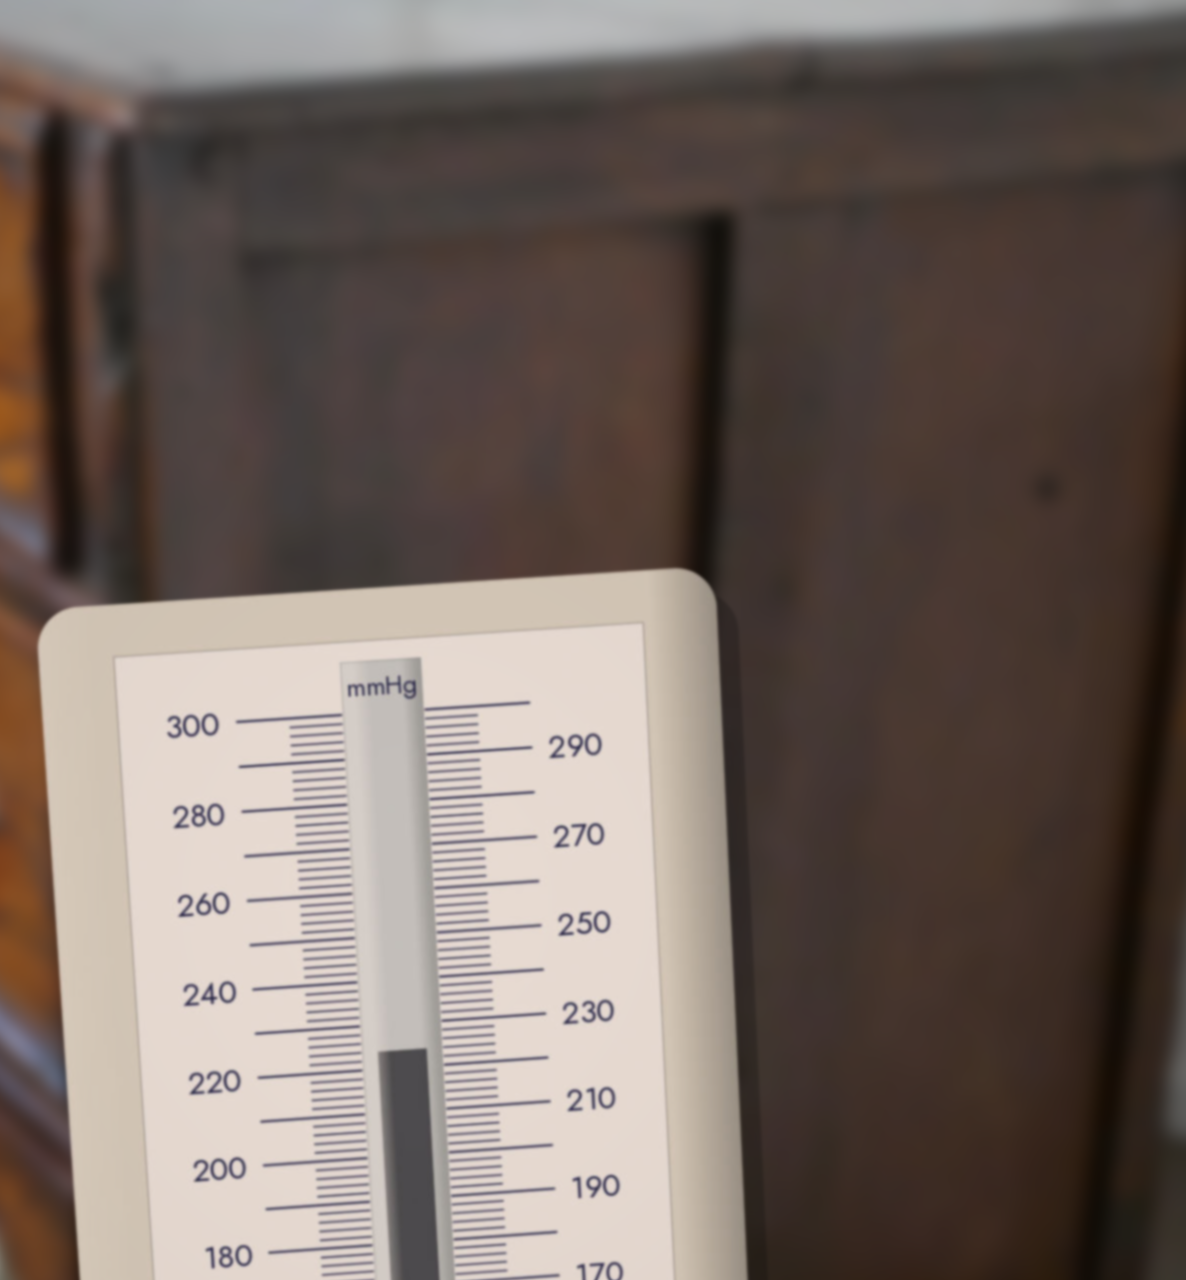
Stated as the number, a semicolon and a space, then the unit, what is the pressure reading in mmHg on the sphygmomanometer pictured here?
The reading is 224; mmHg
